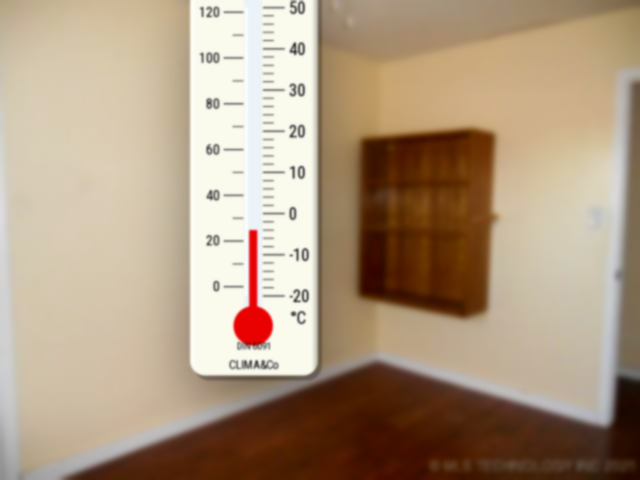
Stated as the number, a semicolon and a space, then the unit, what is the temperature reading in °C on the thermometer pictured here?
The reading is -4; °C
